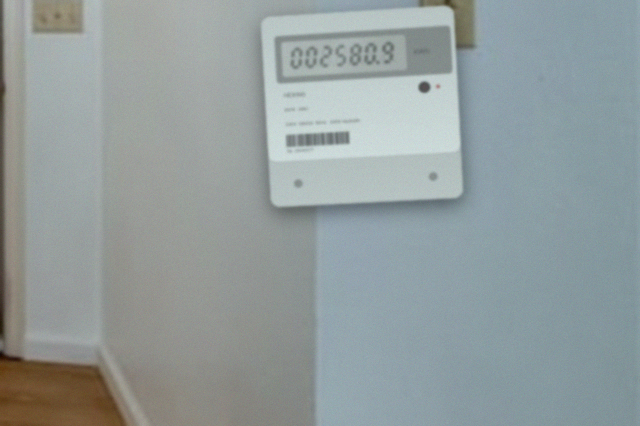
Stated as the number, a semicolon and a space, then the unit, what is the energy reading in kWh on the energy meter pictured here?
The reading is 2580.9; kWh
